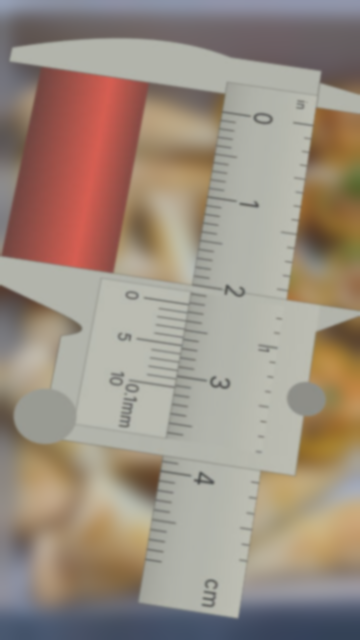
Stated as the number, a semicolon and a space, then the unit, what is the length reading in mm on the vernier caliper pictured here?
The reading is 22.2; mm
